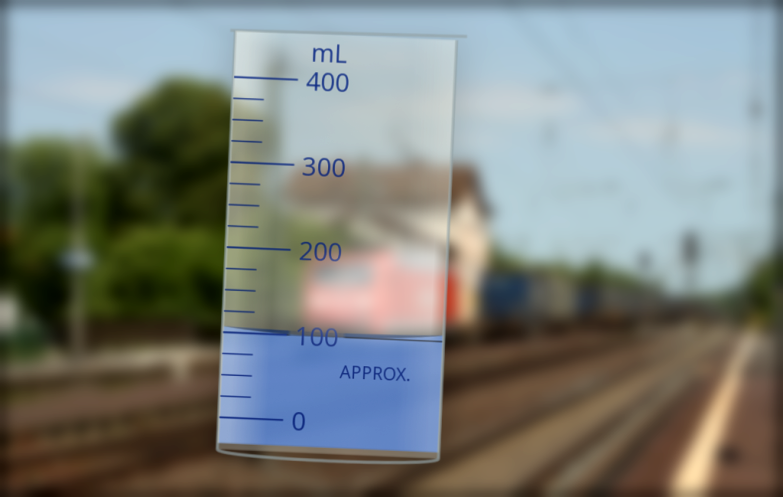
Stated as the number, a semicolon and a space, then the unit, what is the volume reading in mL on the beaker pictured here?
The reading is 100; mL
